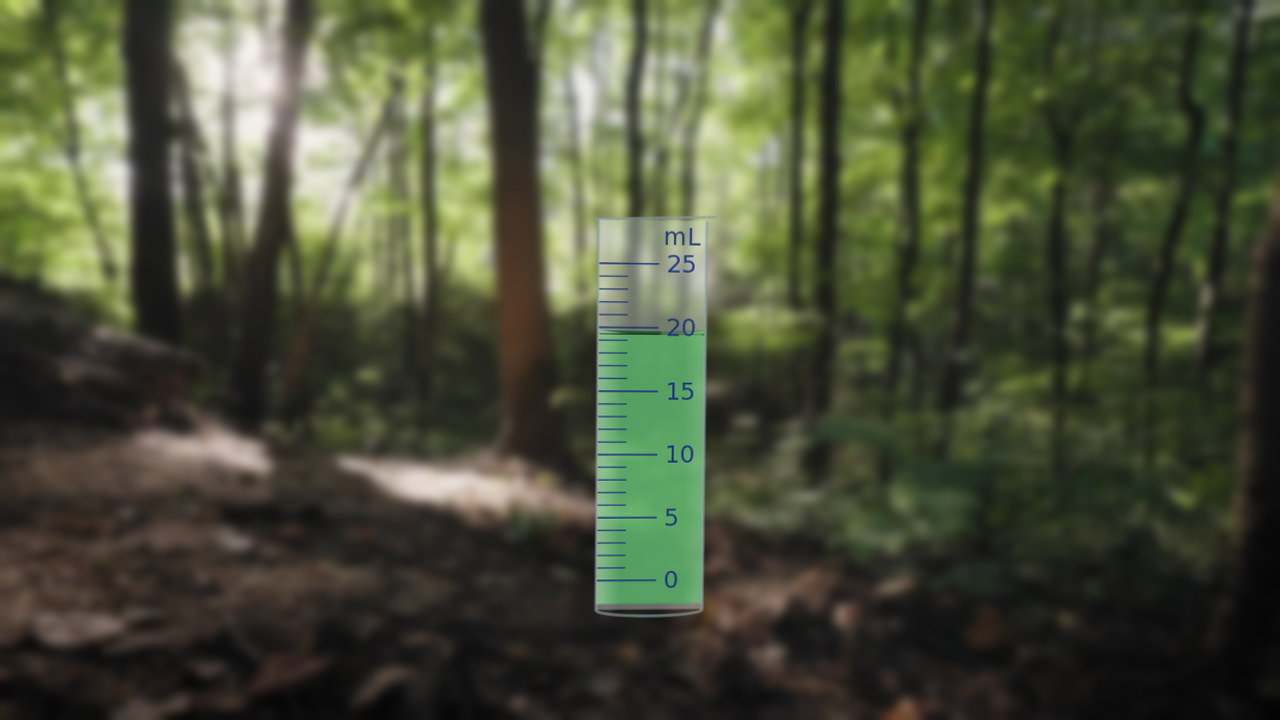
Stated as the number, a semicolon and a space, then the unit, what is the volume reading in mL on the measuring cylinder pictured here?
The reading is 19.5; mL
